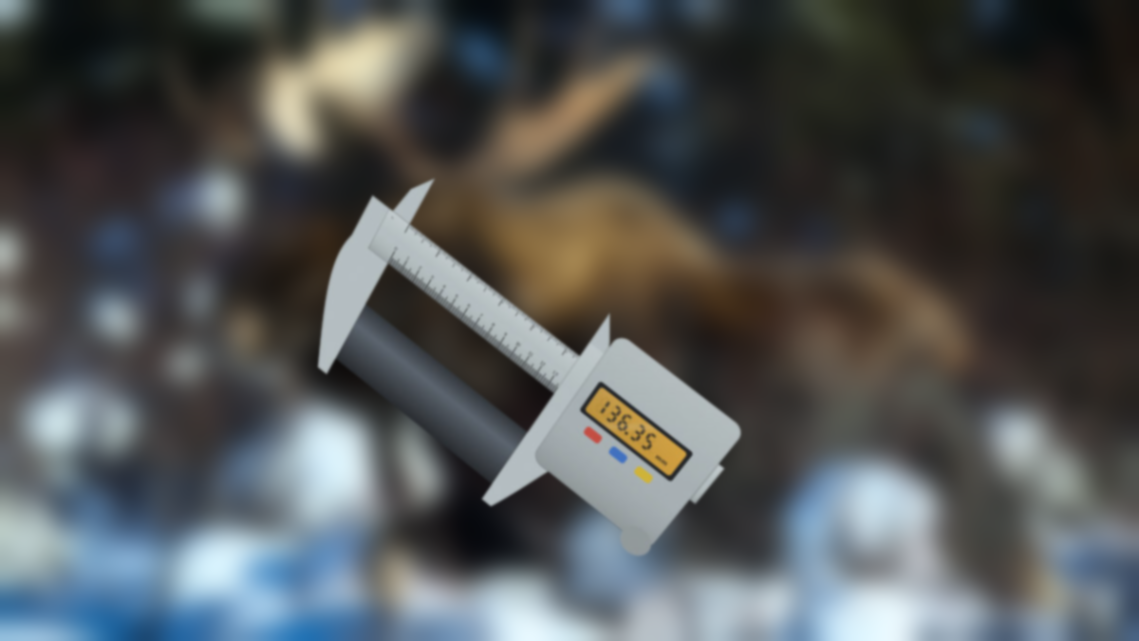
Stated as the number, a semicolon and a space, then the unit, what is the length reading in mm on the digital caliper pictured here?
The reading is 136.35; mm
